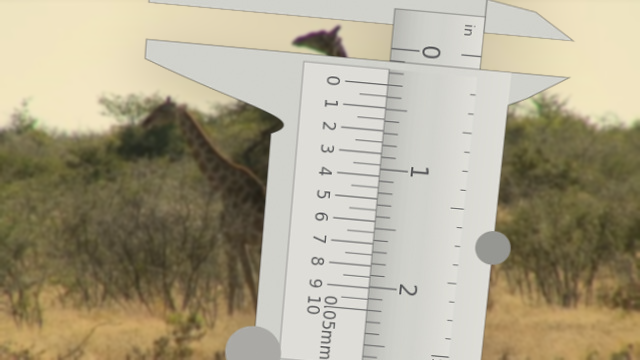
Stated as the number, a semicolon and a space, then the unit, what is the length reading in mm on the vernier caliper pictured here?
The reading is 3.0; mm
